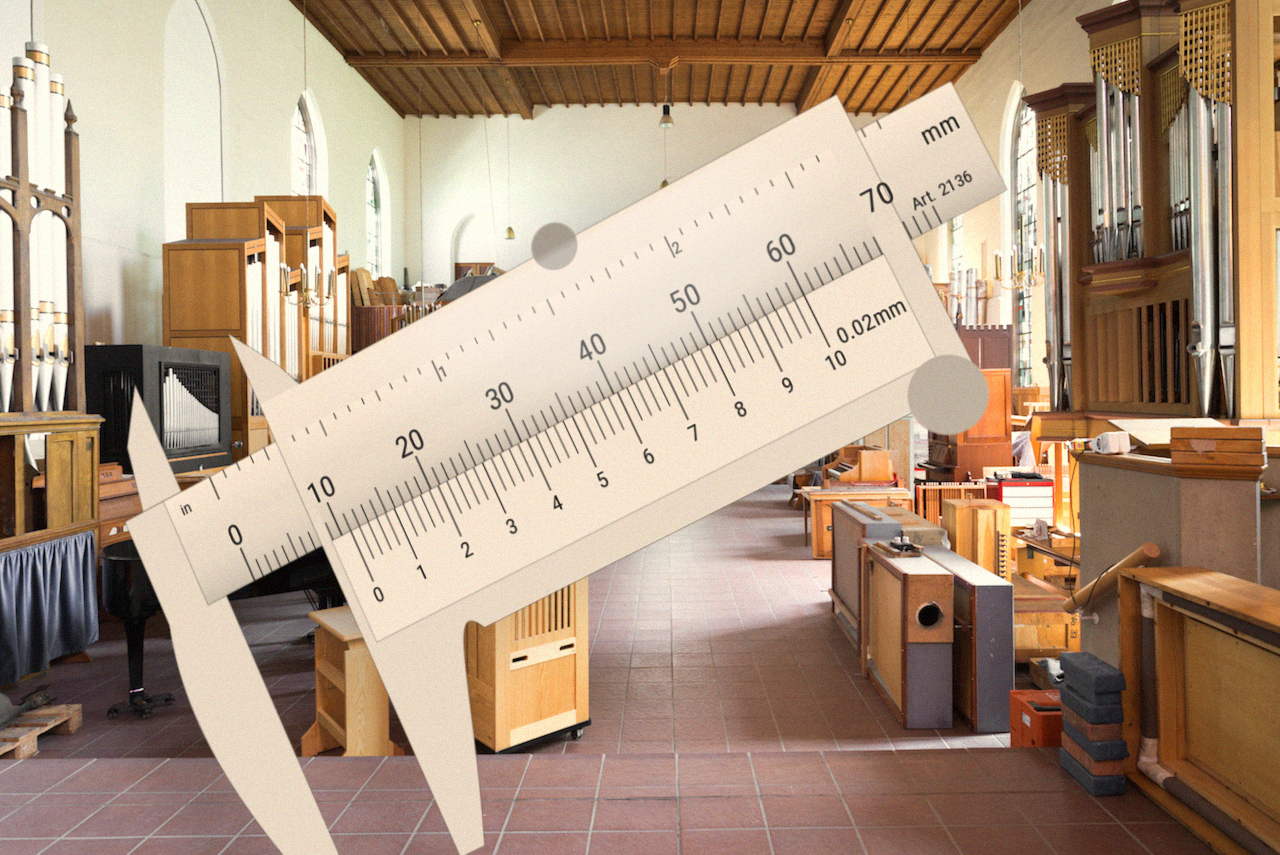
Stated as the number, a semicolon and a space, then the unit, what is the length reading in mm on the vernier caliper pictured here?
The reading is 11.0; mm
